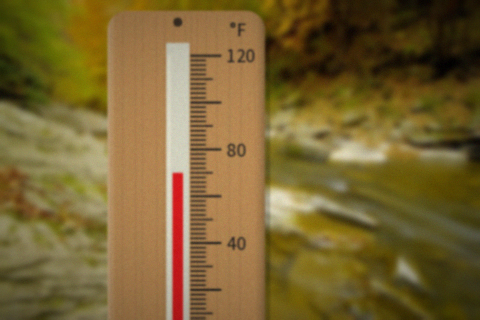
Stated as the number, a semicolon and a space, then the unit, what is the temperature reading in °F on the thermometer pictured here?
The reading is 70; °F
